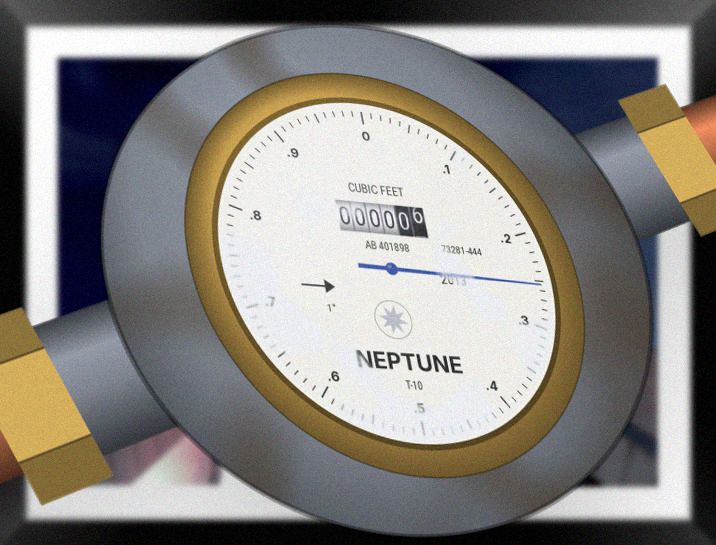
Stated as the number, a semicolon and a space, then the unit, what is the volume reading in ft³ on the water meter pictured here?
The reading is 6.25; ft³
